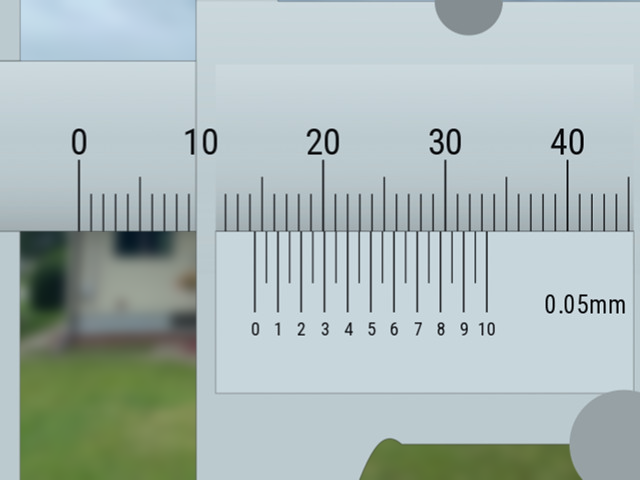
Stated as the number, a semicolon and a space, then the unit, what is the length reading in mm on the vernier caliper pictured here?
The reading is 14.4; mm
